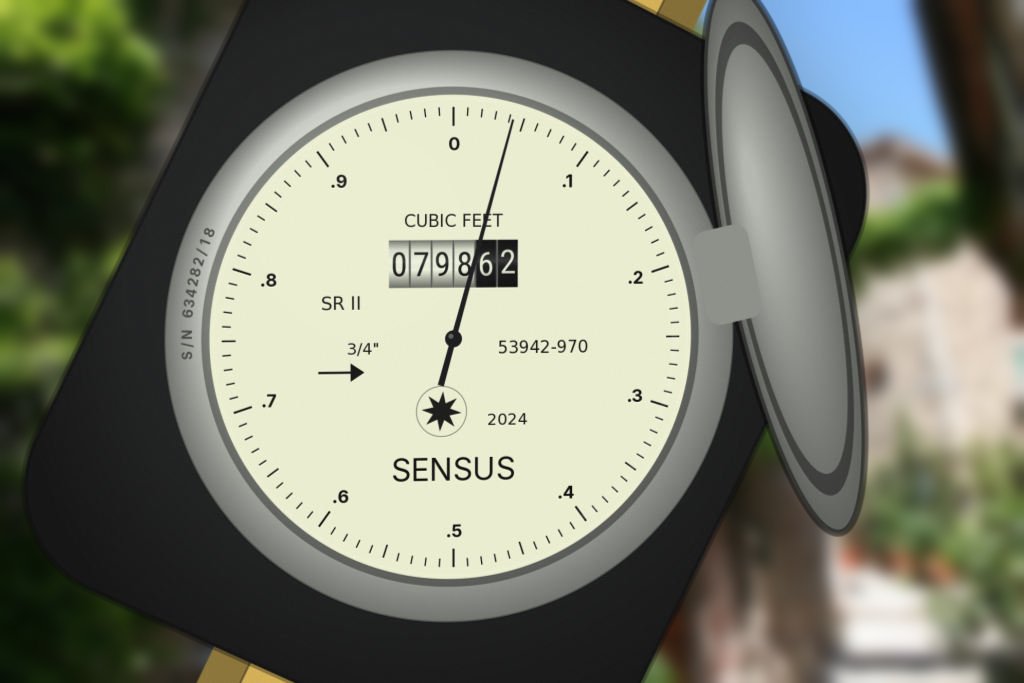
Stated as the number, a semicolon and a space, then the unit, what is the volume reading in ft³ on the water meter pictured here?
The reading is 79862.04; ft³
